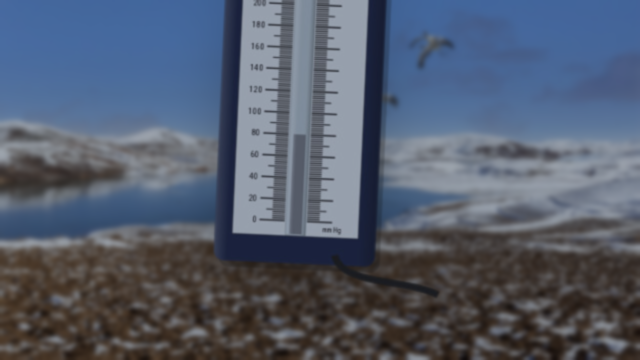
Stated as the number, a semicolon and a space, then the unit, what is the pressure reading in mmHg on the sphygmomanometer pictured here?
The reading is 80; mmHg
